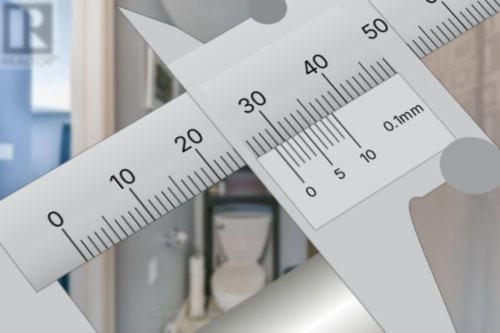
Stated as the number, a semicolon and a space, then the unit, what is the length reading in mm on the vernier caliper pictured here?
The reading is 28.4; mm
